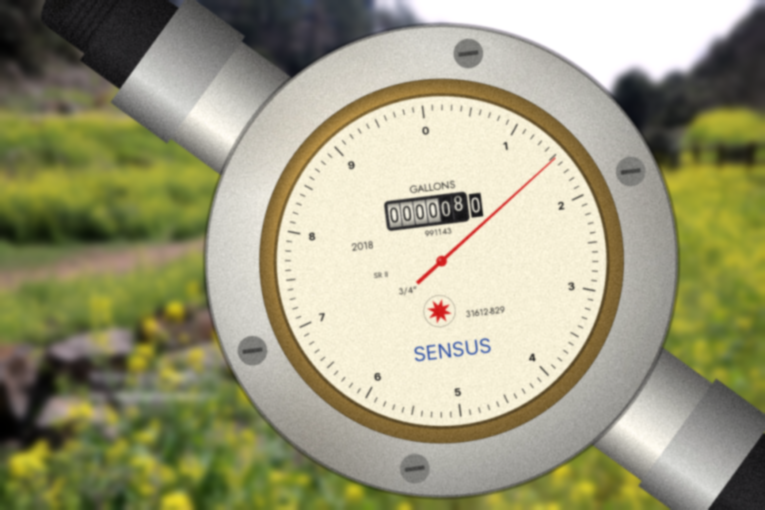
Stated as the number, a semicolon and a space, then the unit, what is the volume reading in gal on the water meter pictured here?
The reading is 81.5; gal
